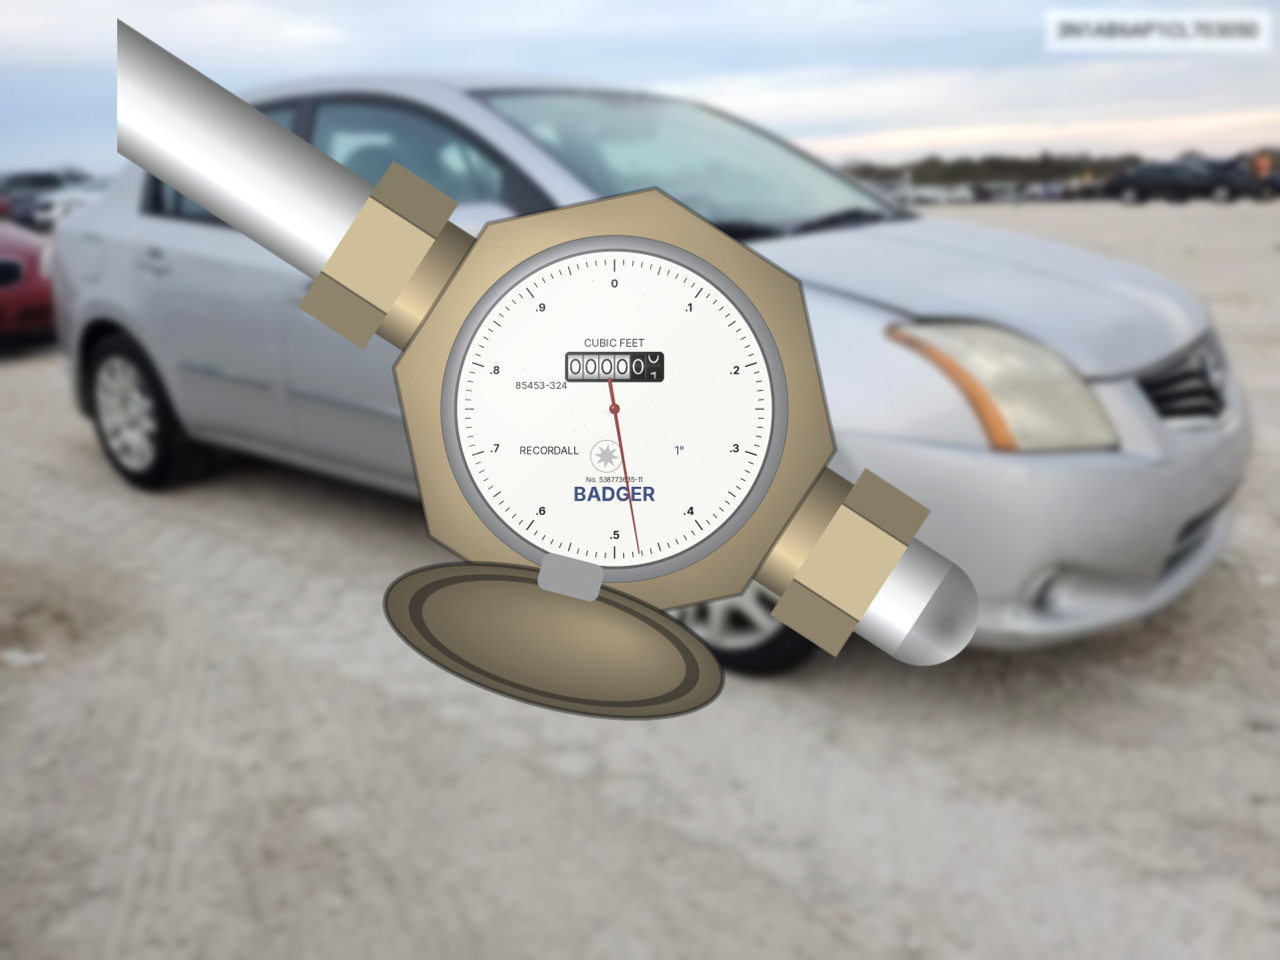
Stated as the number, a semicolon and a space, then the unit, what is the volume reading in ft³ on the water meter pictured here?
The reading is 0.47; ft³
